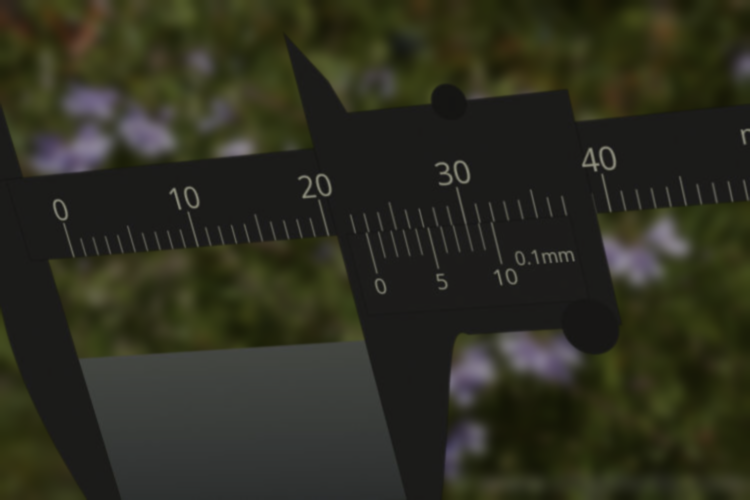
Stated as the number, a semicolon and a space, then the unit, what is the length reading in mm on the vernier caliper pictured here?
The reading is 22.8; mm
